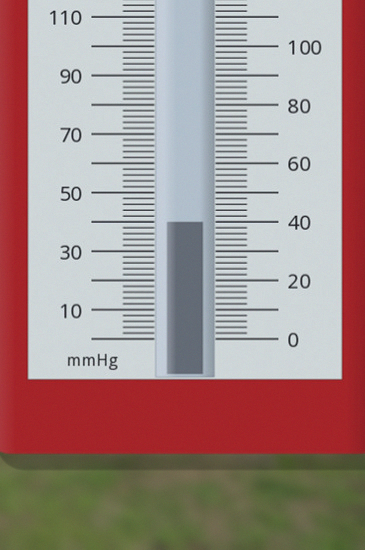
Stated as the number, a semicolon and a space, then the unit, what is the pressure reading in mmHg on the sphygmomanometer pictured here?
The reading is 40; mmHg
